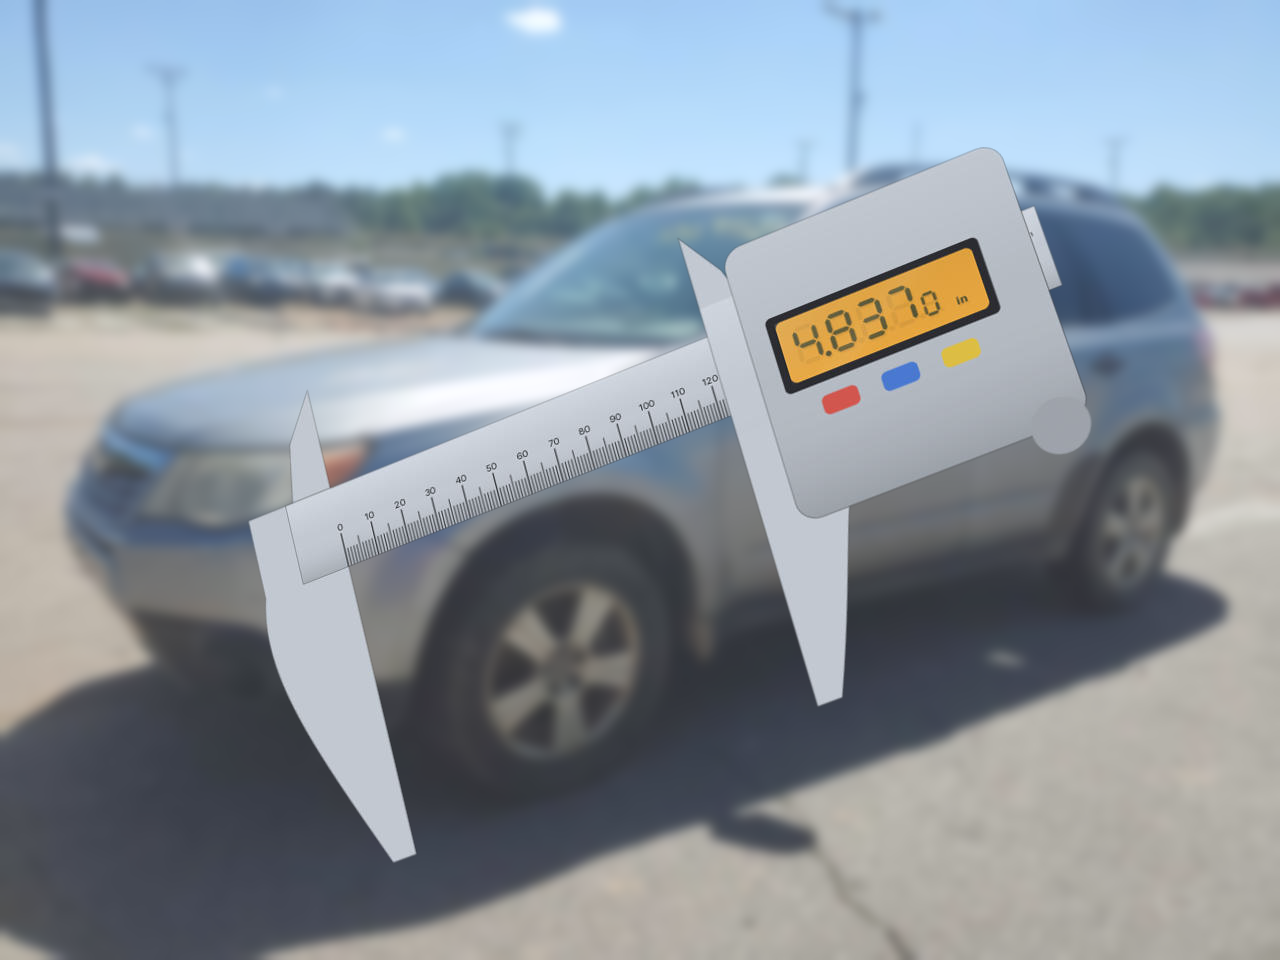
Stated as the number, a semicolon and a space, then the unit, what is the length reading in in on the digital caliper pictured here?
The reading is 4.8370; in
